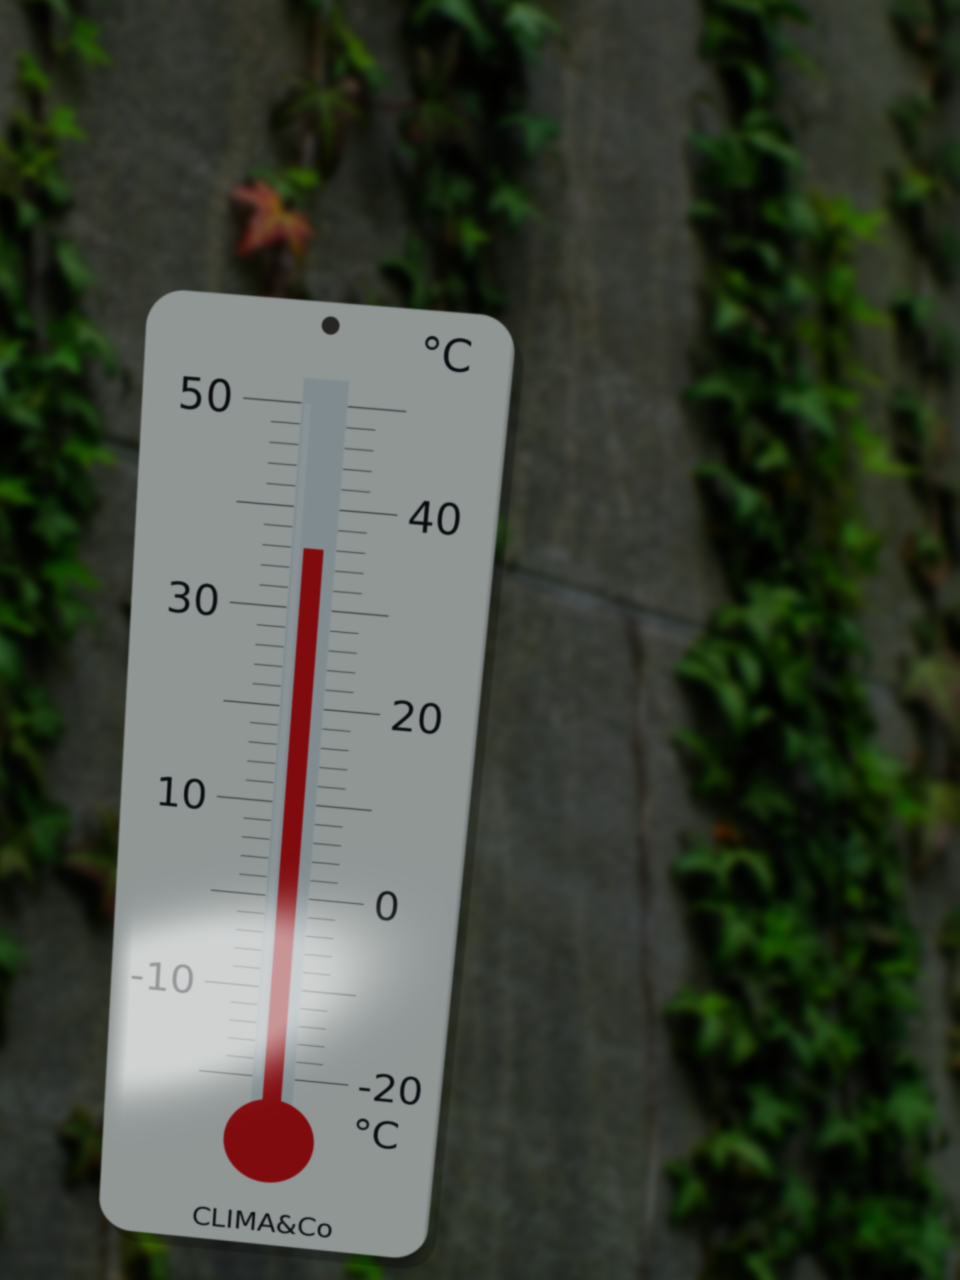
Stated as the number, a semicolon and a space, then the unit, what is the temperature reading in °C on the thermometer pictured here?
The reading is 36; °C
